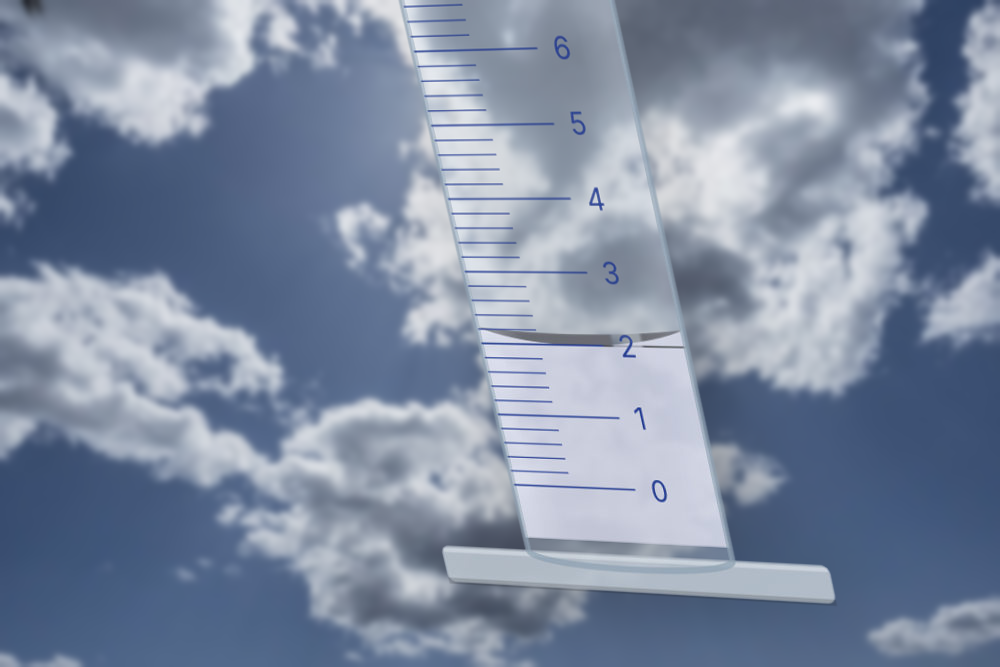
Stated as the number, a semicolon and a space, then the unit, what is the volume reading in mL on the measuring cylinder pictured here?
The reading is 2; mL
